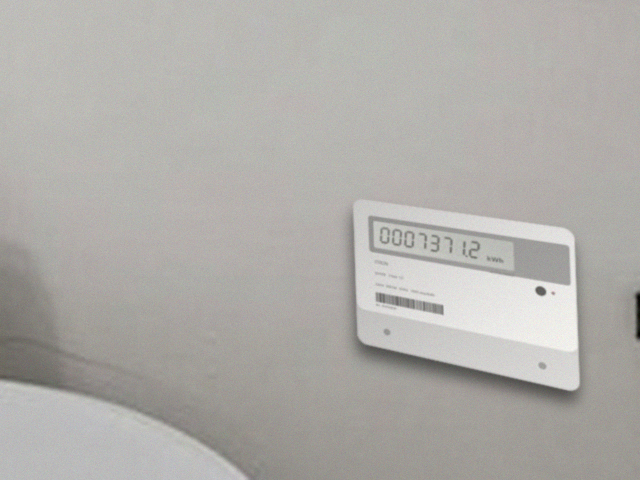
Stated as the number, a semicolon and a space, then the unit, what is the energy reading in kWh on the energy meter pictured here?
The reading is 7371.2; kWh
